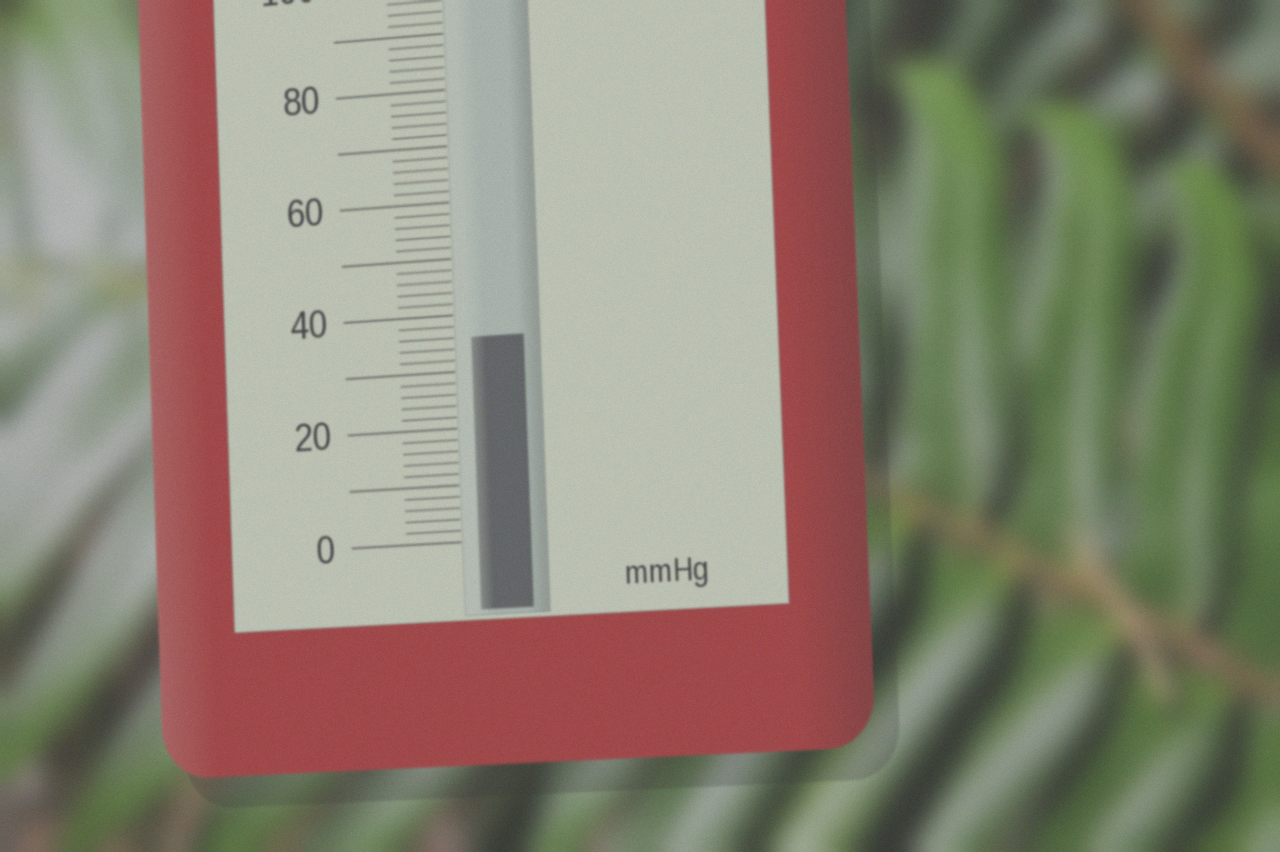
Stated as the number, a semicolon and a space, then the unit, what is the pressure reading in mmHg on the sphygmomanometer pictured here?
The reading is 36; mmHg
